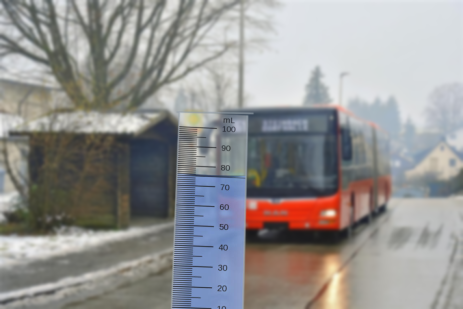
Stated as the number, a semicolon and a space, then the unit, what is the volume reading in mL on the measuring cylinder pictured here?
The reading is 75; mL
